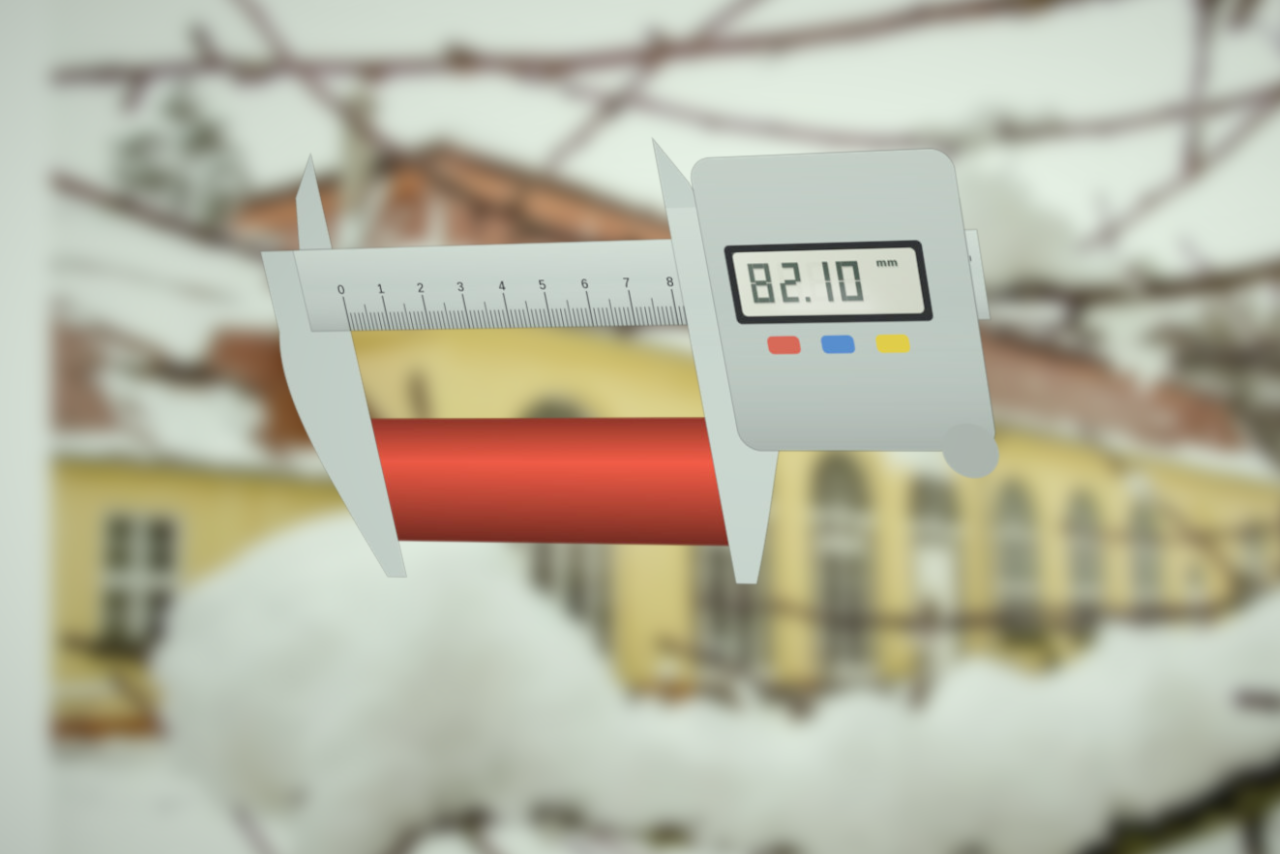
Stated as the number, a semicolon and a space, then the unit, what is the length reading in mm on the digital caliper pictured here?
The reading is 82.10; mm
